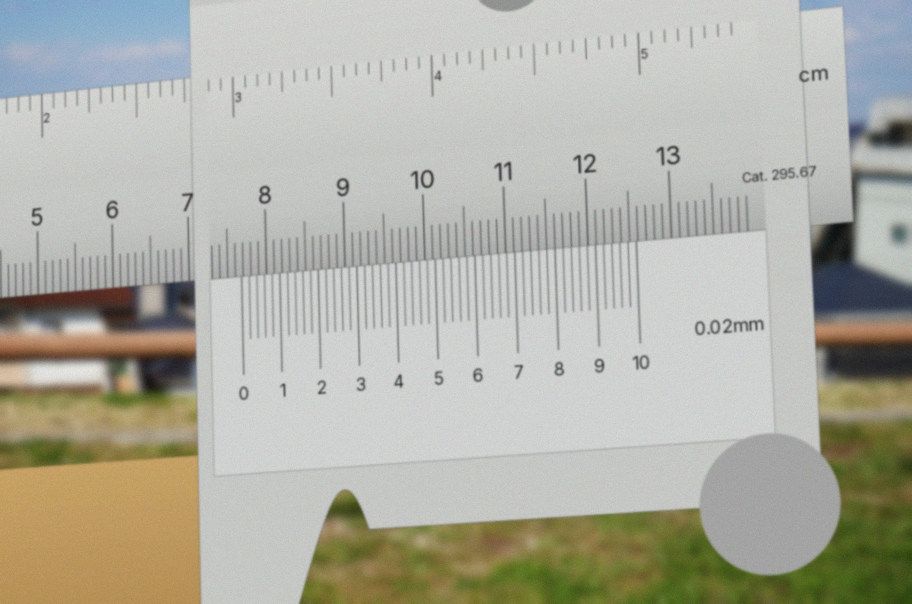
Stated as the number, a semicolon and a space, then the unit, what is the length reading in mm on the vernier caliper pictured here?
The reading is 76.8; mm
